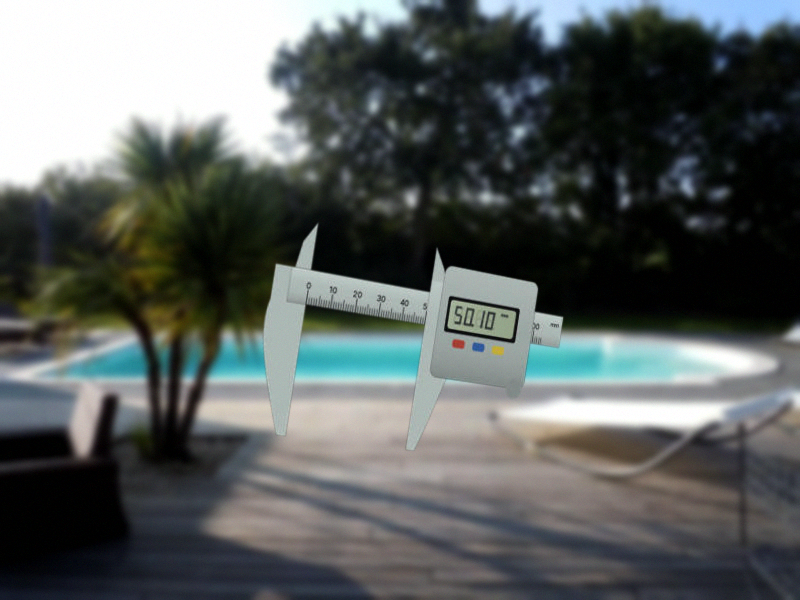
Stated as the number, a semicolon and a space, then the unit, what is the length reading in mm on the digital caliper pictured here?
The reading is 50.10; mm
